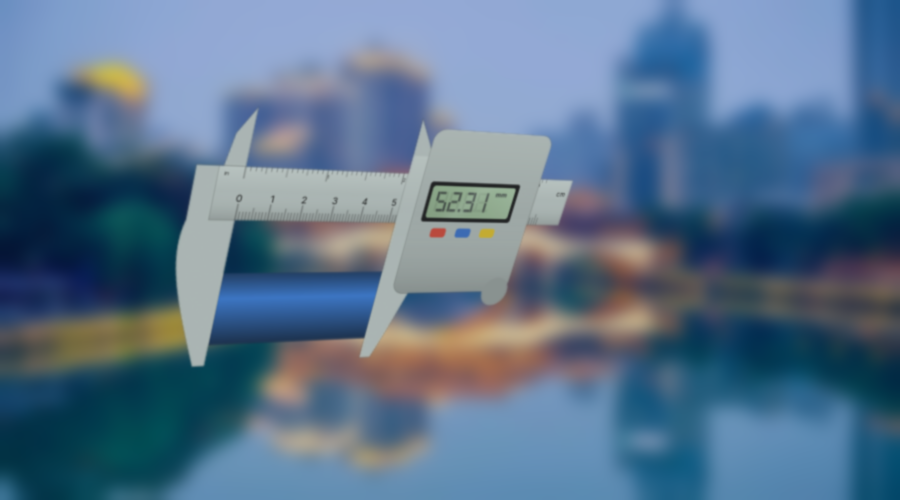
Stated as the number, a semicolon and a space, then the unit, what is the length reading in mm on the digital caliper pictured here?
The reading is 52.31; mm
